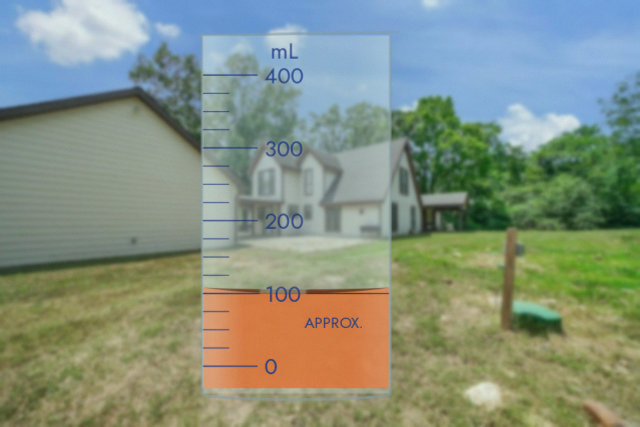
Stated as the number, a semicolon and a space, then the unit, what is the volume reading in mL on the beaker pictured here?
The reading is 100; mL
